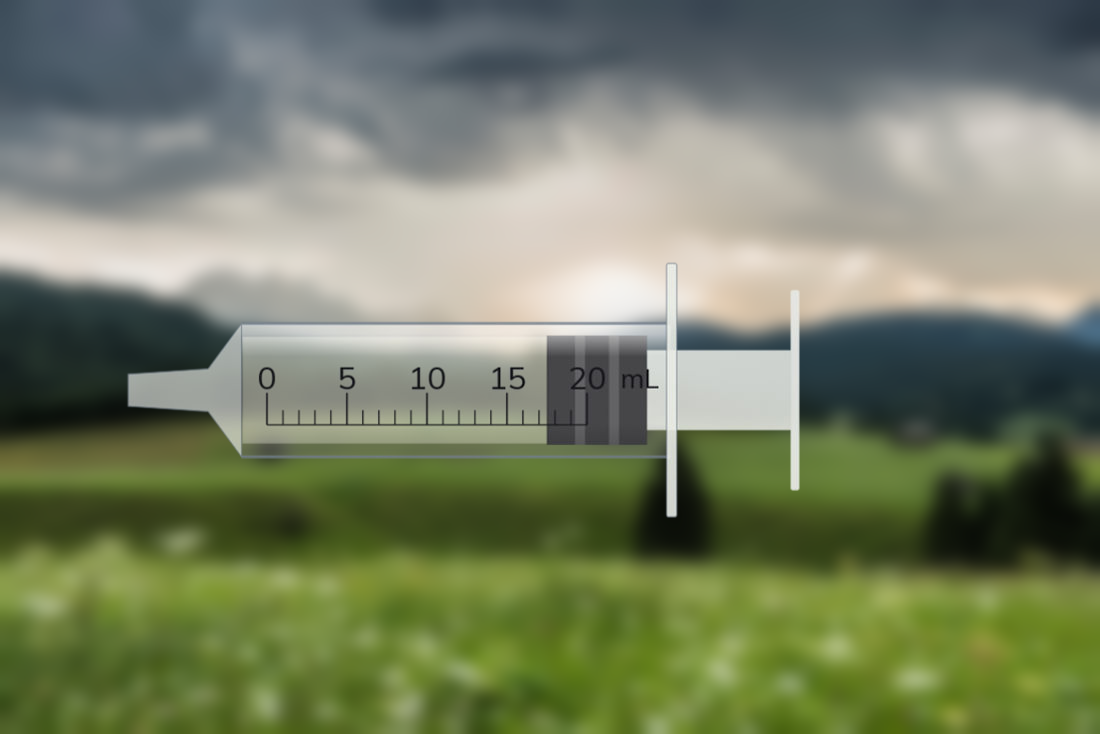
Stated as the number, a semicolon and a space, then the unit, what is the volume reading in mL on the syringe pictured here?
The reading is 17.5; mL
